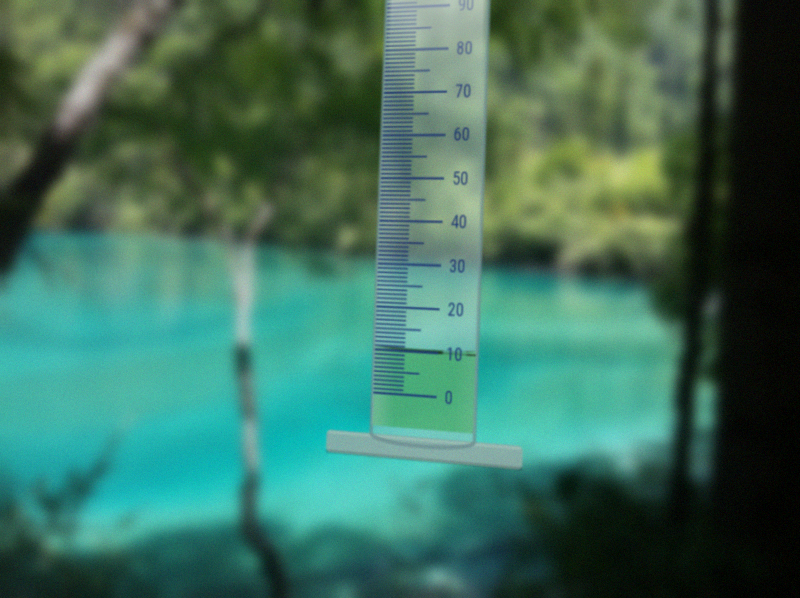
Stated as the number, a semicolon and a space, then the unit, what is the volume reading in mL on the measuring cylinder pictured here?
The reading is 10; mL
